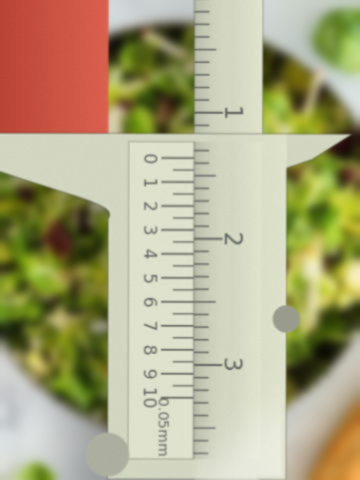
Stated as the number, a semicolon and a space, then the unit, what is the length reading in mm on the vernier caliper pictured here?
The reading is 13.6; mm
